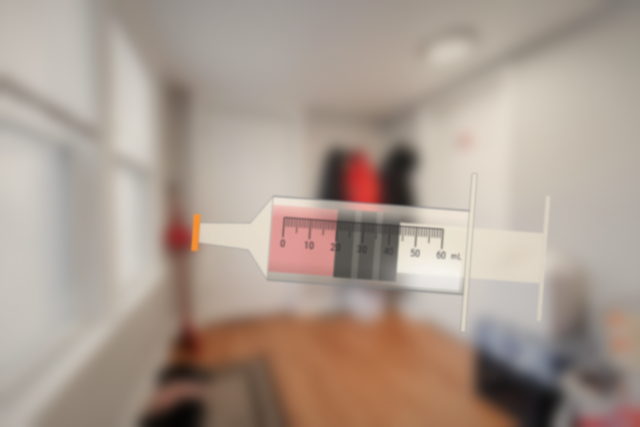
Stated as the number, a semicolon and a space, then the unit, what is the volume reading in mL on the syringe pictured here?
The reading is 20; mL
